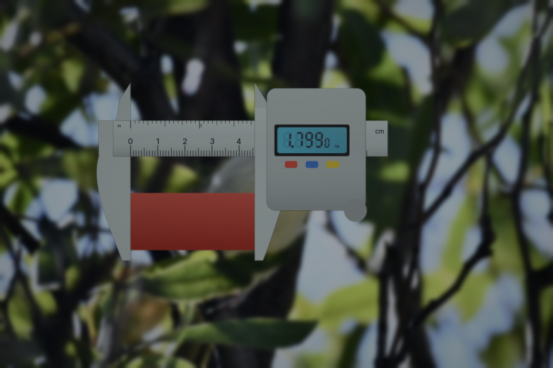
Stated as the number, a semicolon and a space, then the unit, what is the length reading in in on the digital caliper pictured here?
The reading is 1.7990; in
